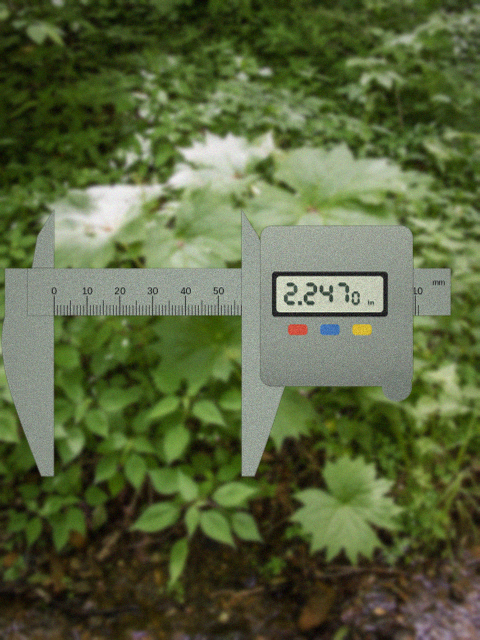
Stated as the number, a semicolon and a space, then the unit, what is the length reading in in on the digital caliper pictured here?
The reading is 2.2470; in
